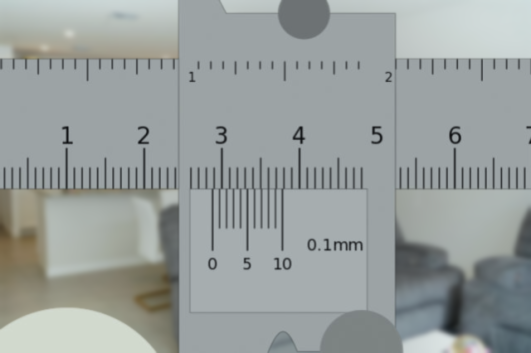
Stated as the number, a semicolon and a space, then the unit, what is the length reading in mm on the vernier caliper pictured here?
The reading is 28.8; mm
